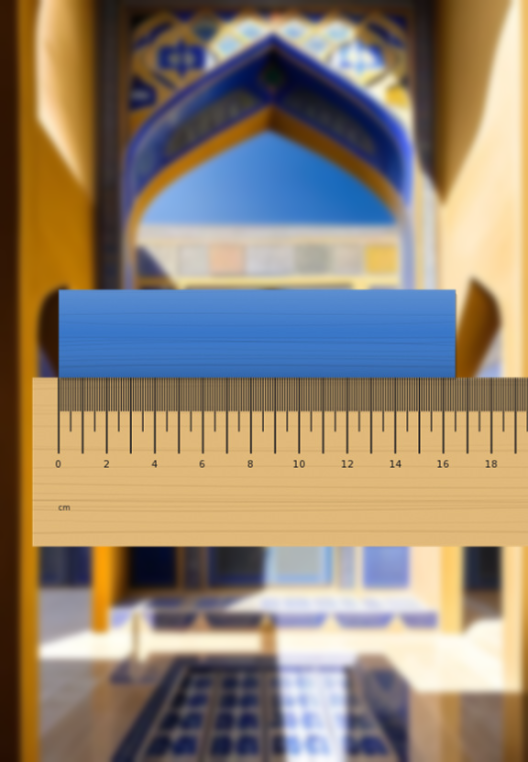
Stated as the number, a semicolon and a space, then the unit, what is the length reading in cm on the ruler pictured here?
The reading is 16.5; cm
